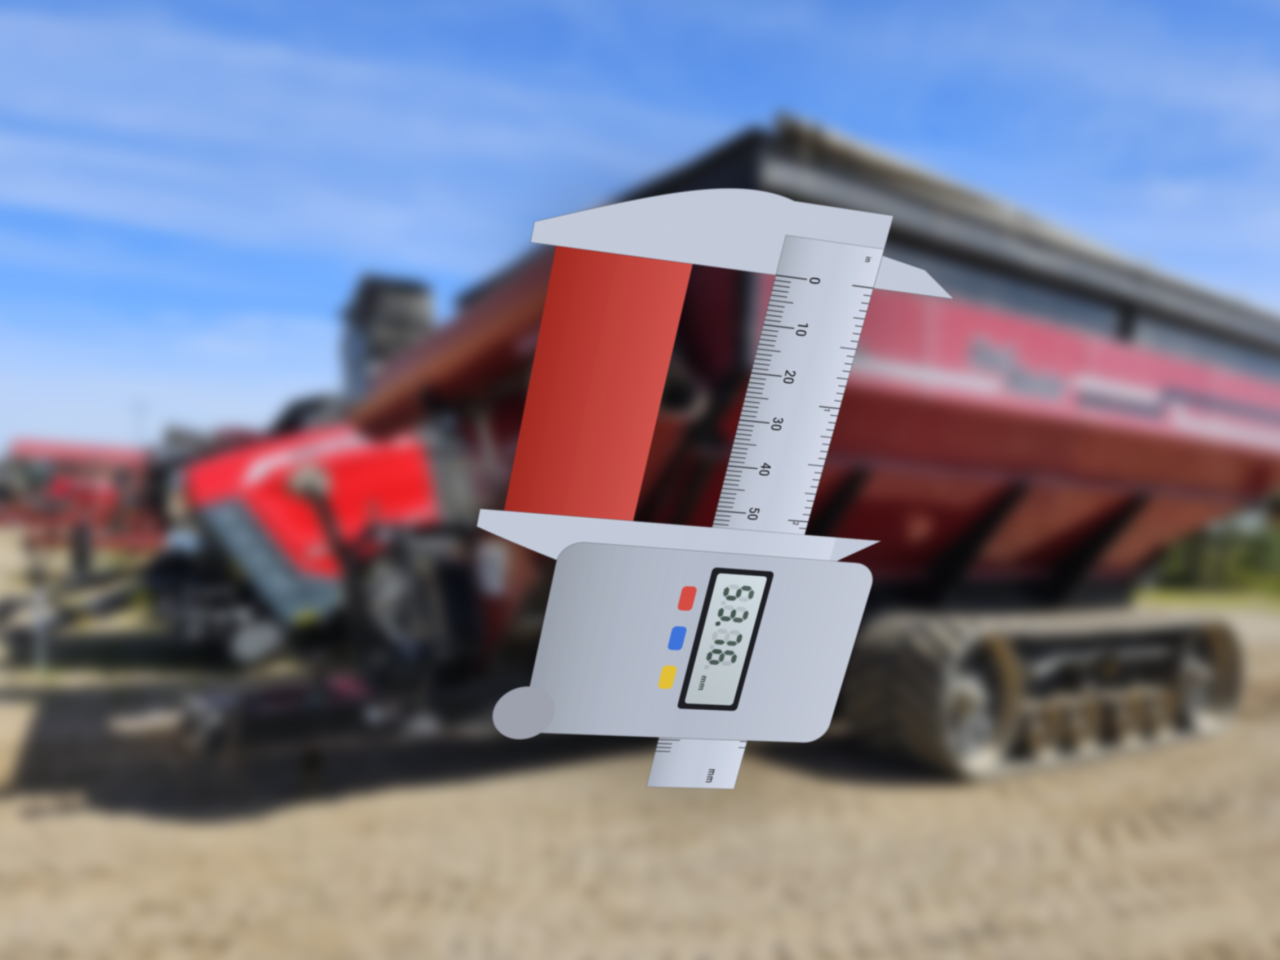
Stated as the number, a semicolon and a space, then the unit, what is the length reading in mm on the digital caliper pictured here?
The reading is 53.76; mm
